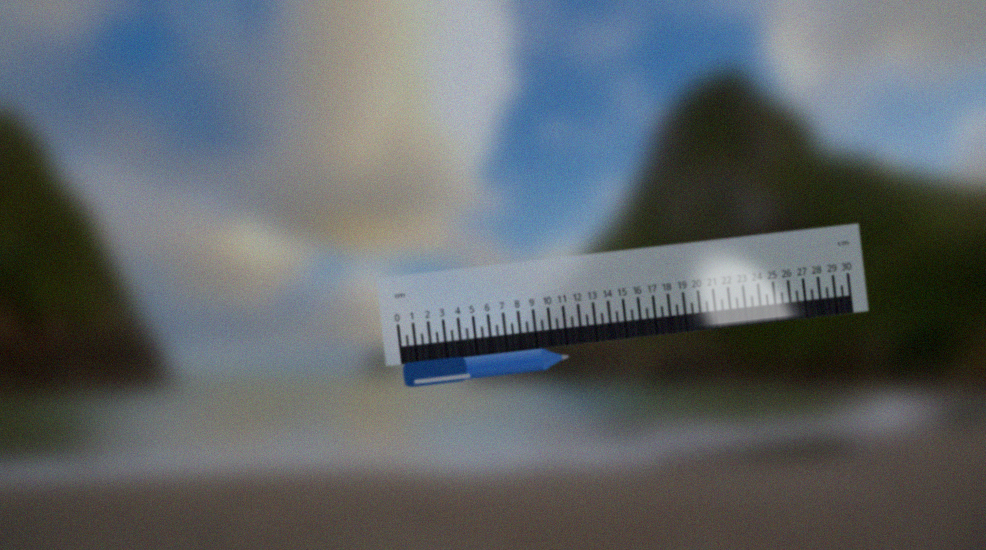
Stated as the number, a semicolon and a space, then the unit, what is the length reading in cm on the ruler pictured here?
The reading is 11; cm
